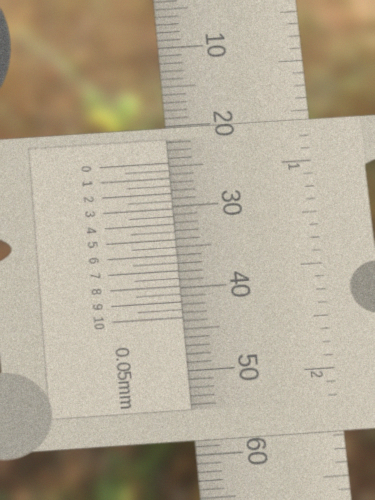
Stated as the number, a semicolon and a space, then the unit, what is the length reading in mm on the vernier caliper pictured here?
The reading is 24.6; mm
